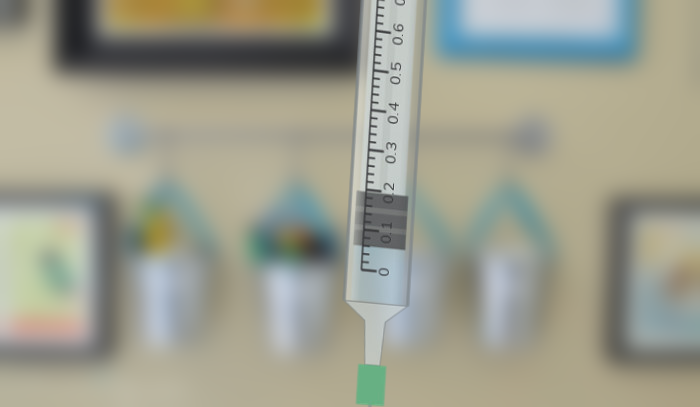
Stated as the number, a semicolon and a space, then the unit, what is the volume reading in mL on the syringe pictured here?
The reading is 0.06; mL
